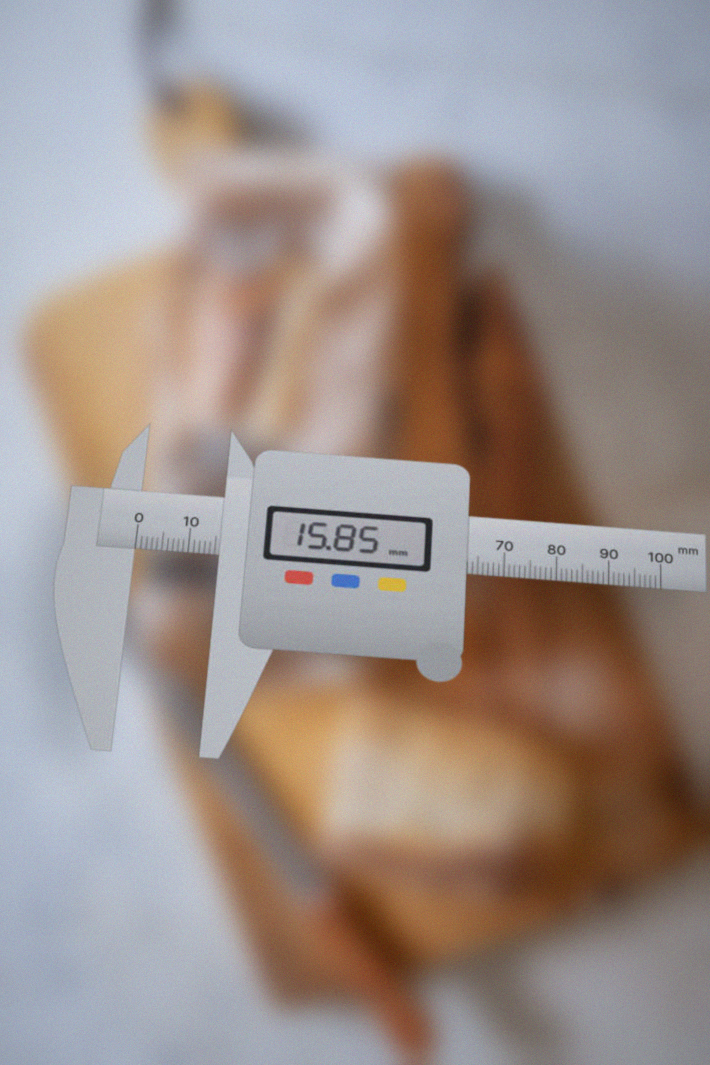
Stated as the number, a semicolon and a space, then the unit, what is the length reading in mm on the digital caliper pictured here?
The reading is 15.85; mm
